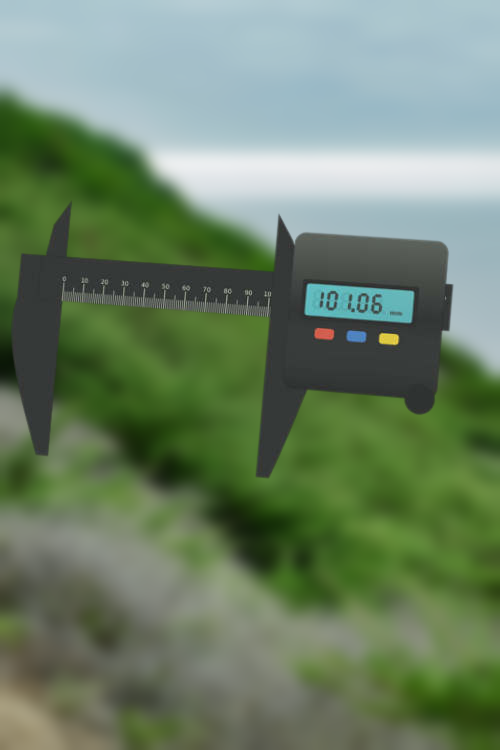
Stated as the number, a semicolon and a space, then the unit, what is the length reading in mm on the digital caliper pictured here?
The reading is 101.06; mm
